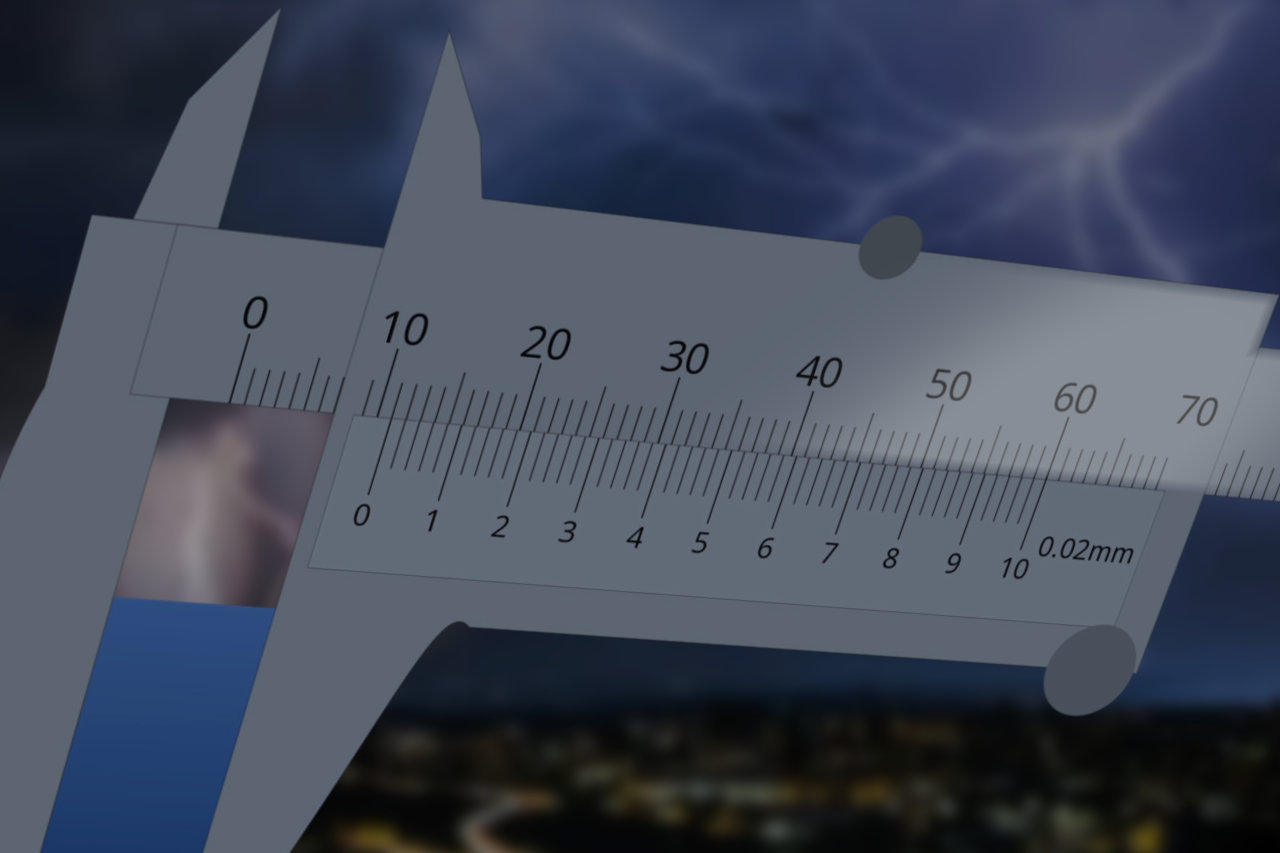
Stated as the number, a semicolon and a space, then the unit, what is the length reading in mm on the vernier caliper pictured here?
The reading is 11.0; mm
